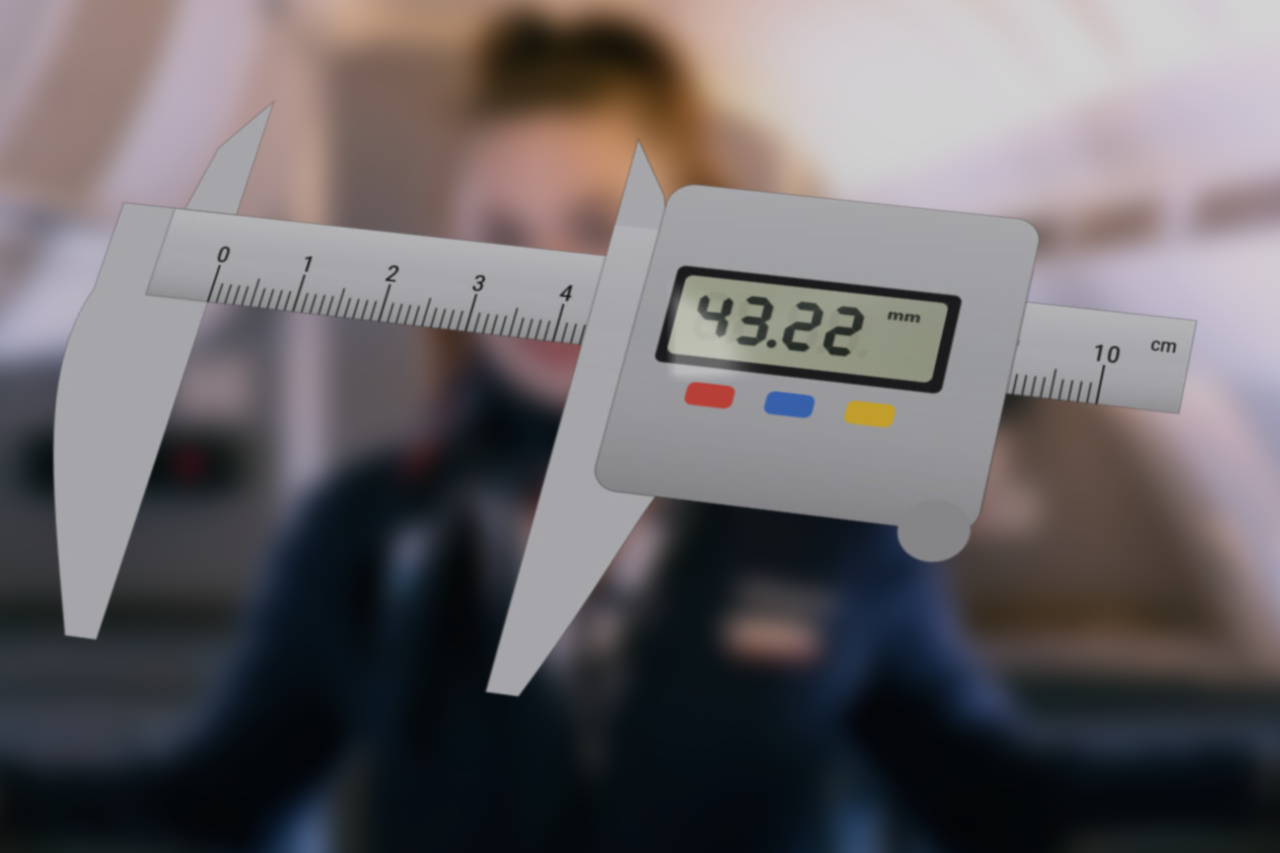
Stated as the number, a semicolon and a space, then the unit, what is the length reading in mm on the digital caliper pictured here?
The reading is 43.22; mm
